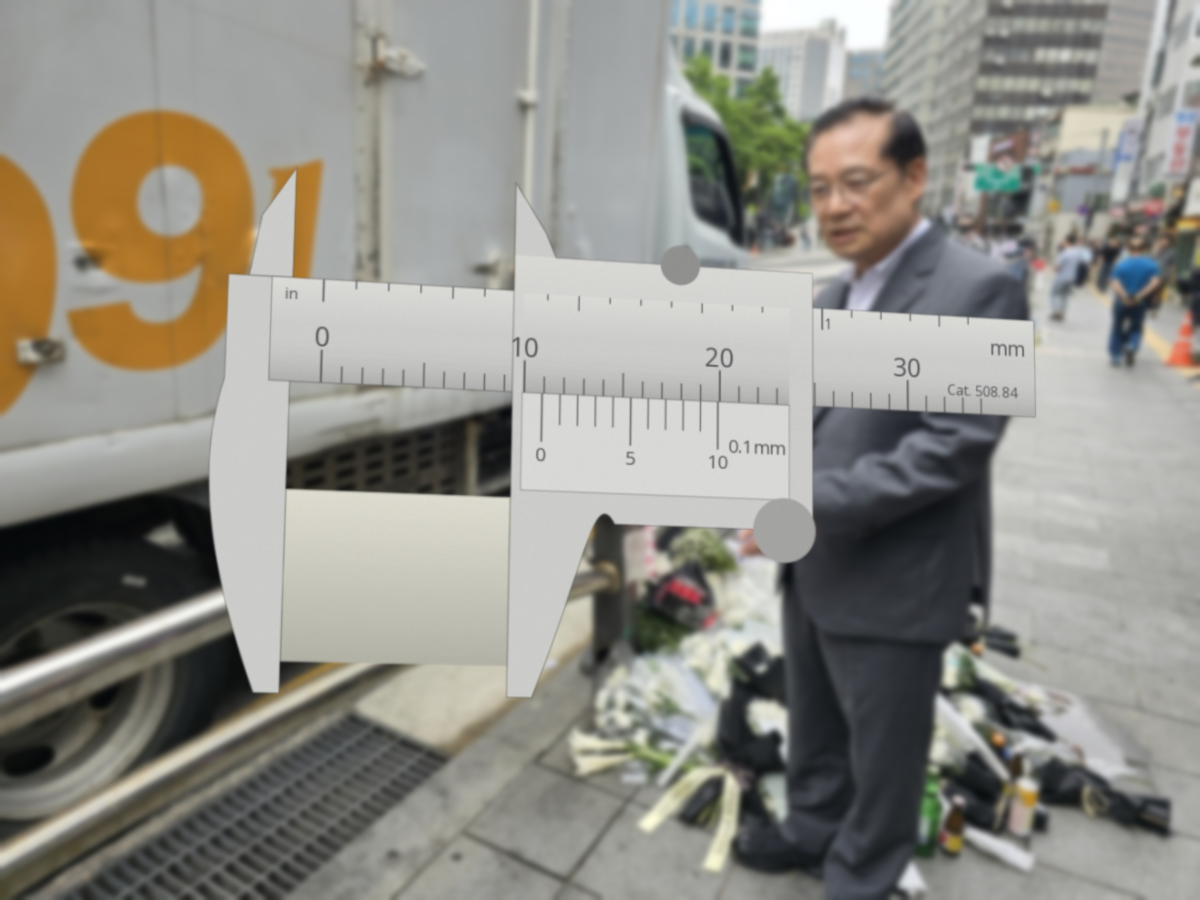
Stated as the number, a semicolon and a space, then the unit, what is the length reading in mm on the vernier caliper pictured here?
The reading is 10.9; mm
